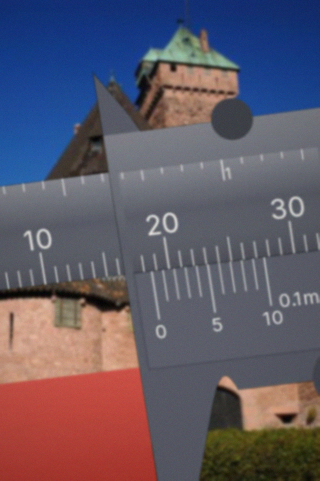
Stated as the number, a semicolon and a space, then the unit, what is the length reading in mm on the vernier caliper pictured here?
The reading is 18.6; mm
